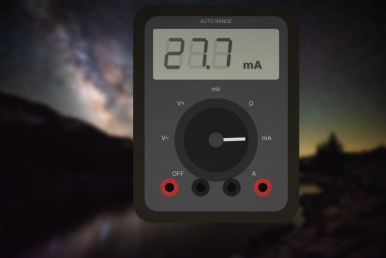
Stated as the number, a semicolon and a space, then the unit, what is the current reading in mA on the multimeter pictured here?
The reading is 27.7; mA
